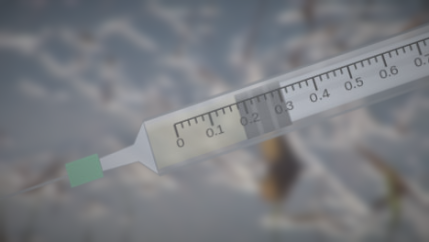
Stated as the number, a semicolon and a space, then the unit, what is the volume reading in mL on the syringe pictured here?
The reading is 0.18; mL
